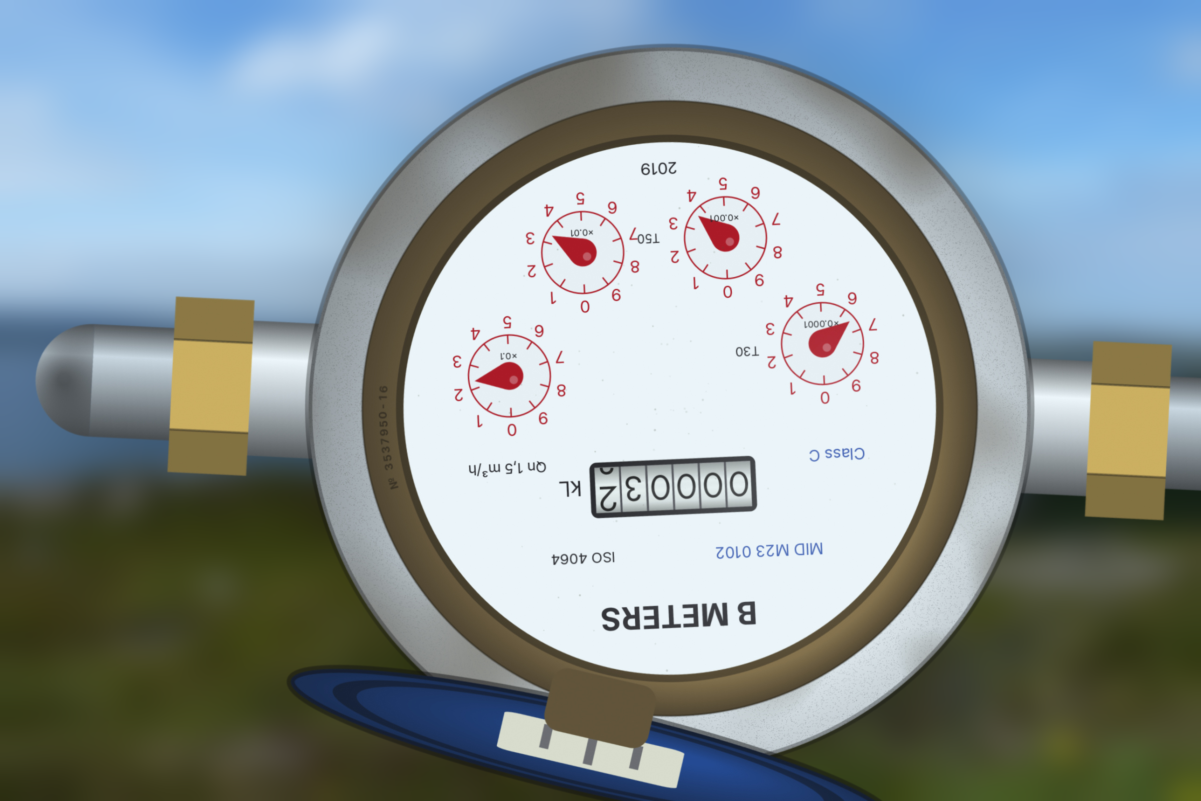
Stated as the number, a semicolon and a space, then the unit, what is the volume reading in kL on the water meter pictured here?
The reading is 32.2336; kL
